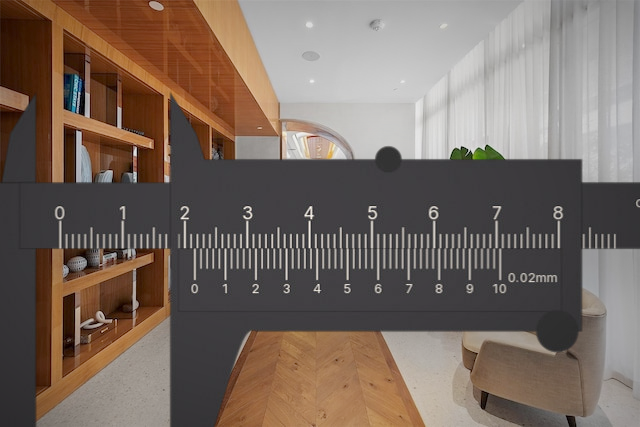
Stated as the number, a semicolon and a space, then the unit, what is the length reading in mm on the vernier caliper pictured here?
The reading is 21.6; mm
